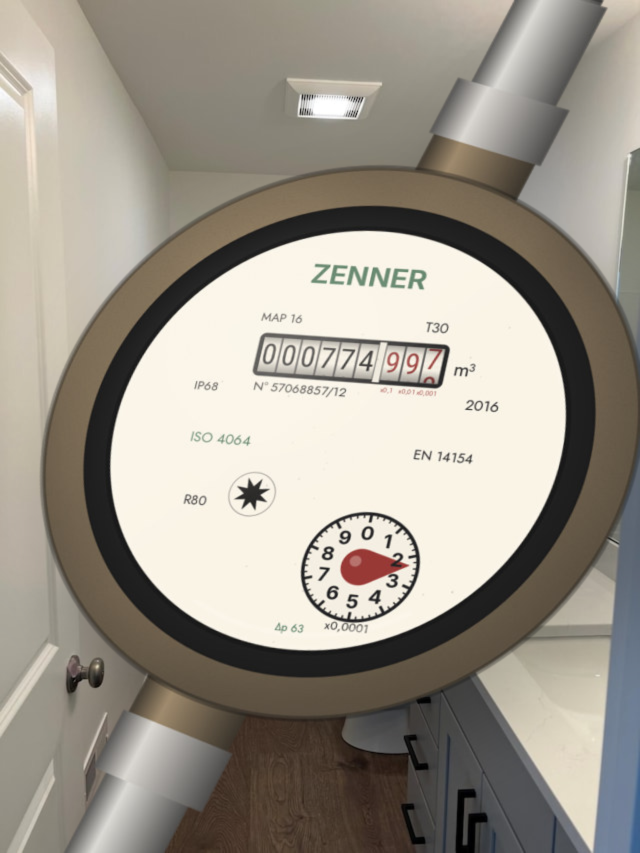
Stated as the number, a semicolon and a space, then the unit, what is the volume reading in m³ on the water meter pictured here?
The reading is 774.9972; m³
